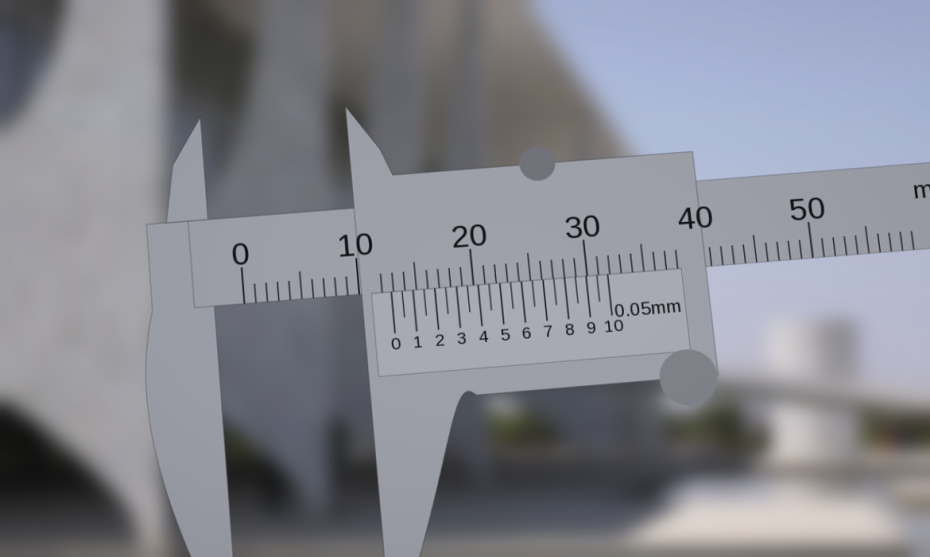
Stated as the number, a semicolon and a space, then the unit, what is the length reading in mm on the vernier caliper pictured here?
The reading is 12.8; mm
